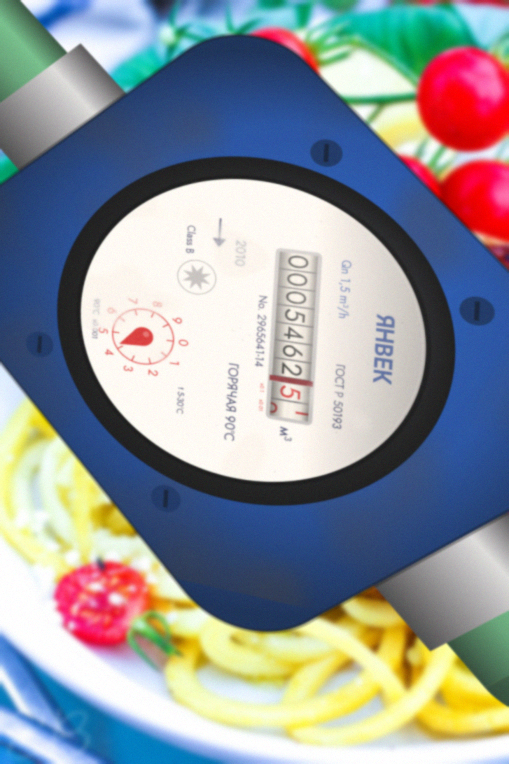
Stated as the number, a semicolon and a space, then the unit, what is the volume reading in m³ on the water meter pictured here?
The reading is 5462.514; m³
